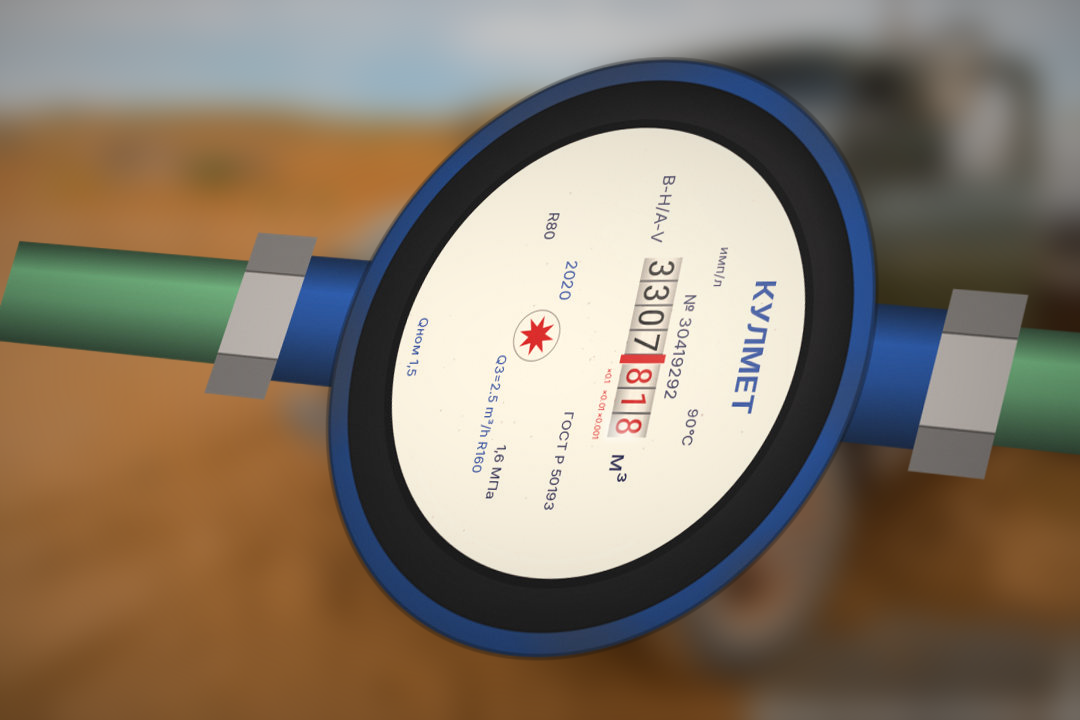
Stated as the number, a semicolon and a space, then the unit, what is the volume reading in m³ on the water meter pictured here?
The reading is 3307.818; m³
